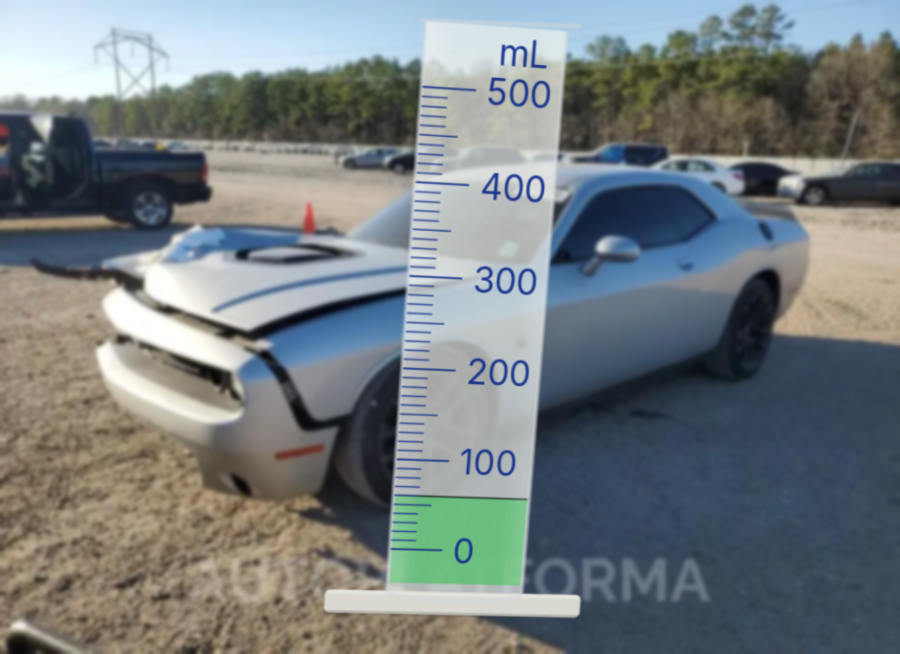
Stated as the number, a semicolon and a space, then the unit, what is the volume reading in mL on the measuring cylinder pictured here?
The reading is 60; mL
